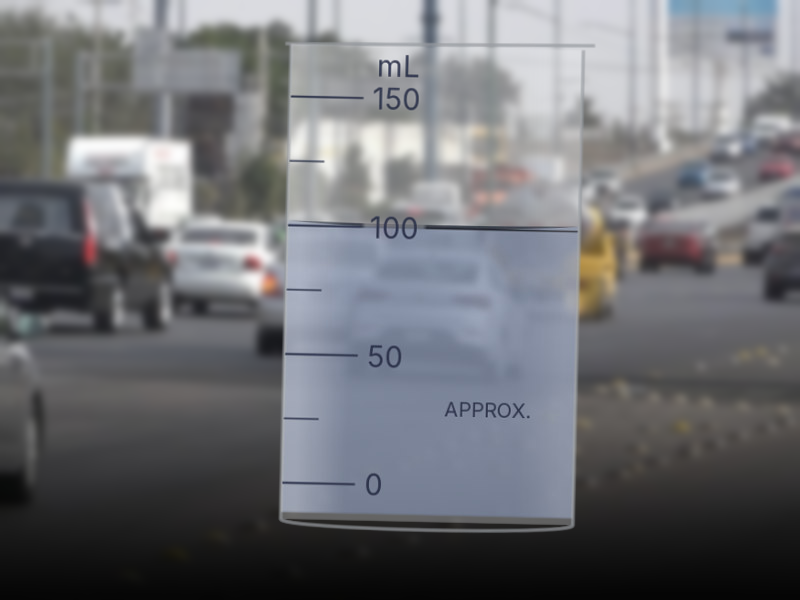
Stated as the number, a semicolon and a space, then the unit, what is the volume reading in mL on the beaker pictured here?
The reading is 100; mL
